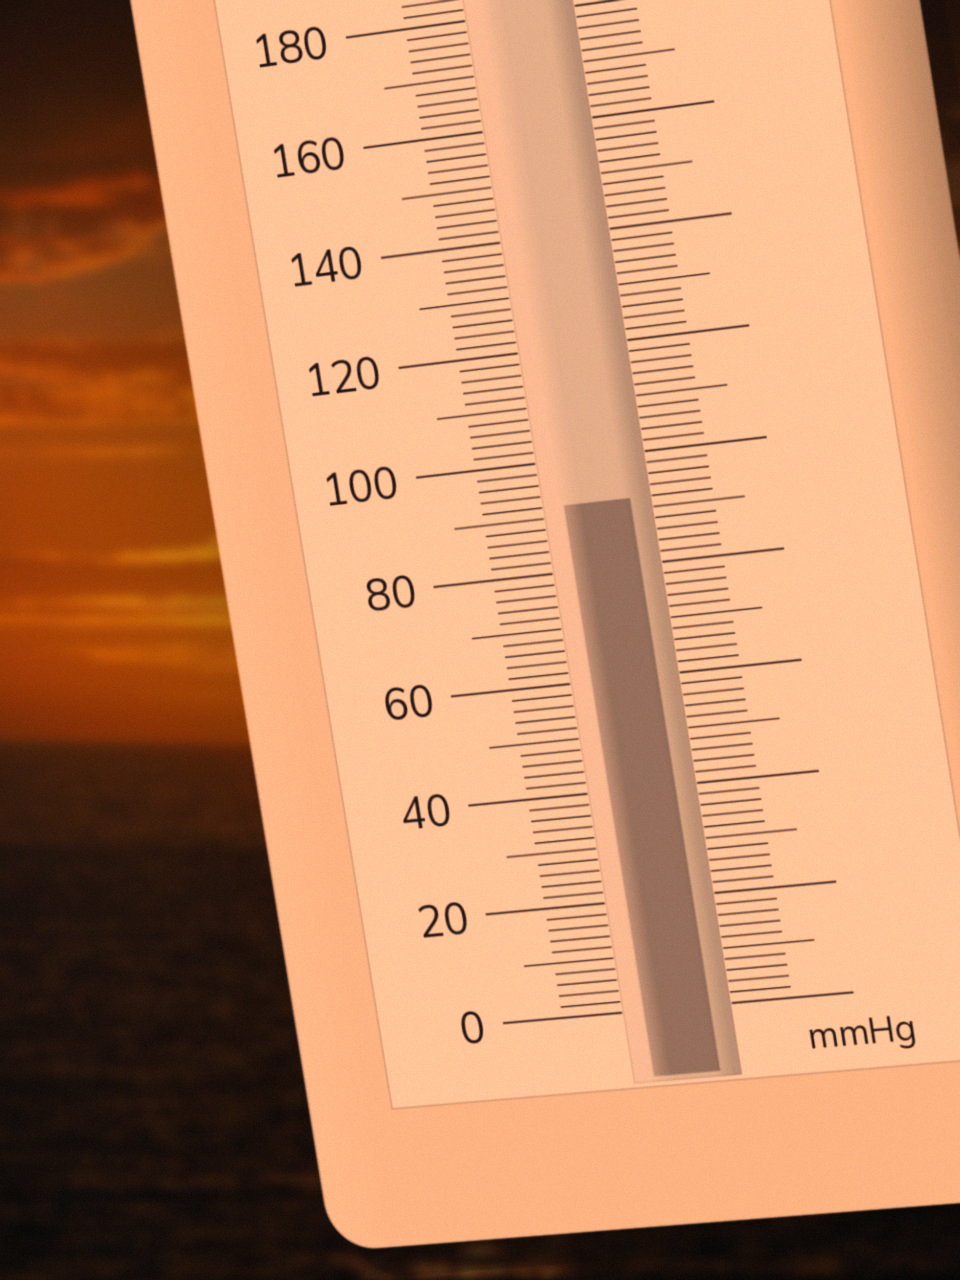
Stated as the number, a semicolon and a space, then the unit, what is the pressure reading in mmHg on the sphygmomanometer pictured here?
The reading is 92; mmHg
